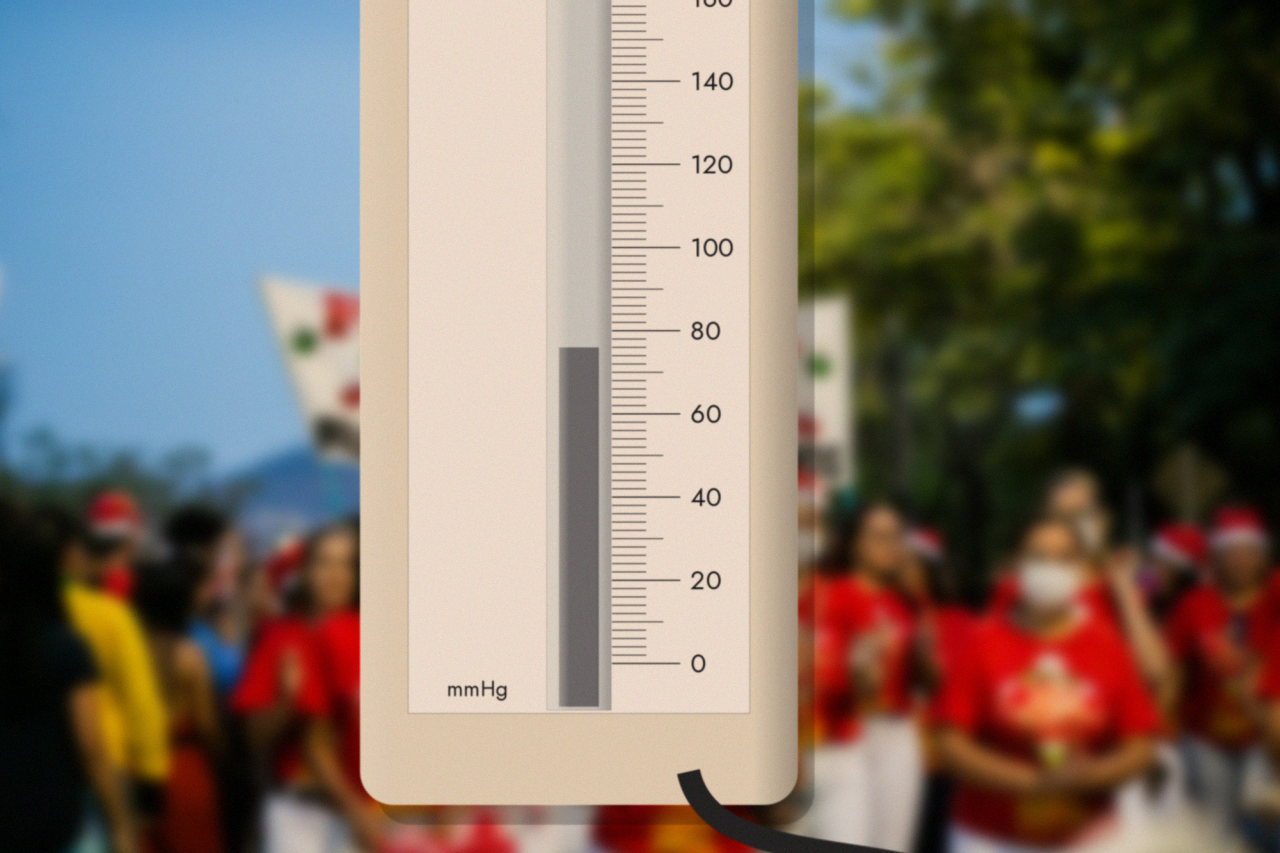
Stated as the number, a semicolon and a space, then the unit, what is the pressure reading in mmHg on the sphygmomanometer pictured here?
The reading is 76; mmHg
